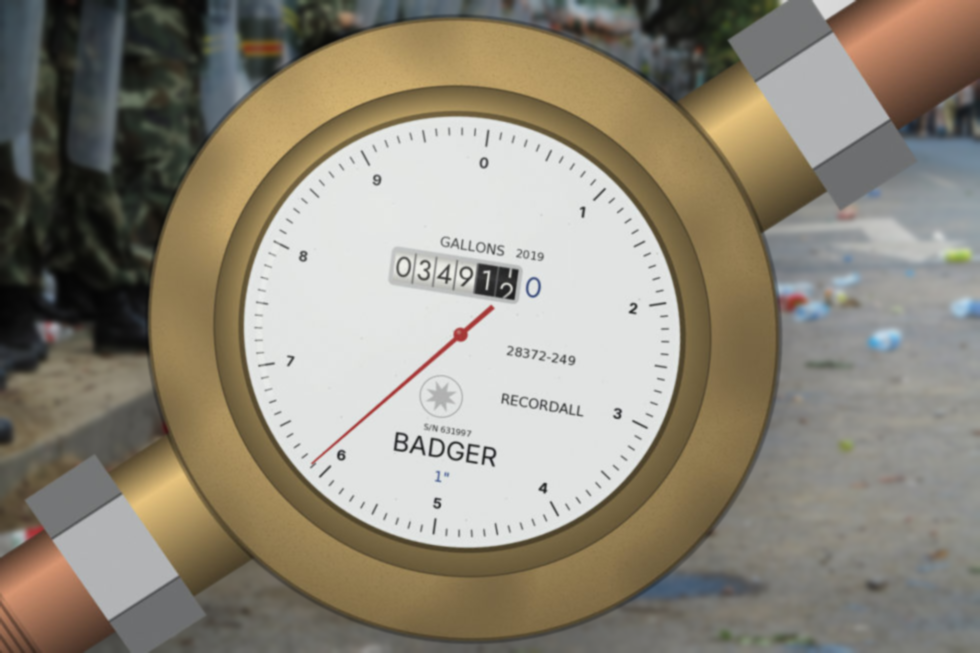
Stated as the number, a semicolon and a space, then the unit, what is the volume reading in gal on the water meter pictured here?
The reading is 349116.1; gal
